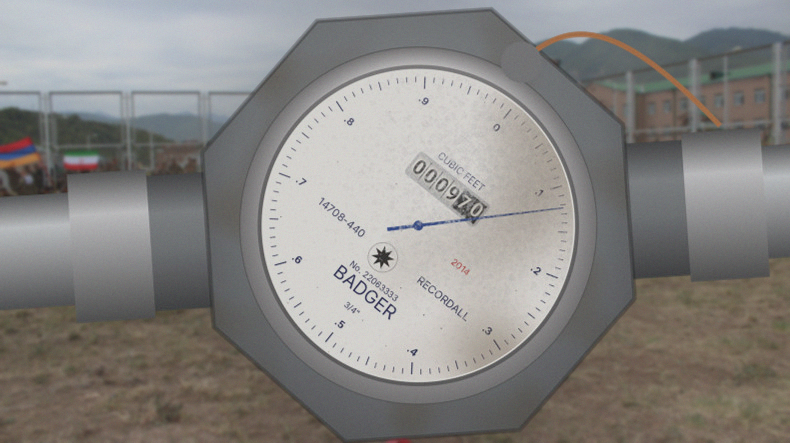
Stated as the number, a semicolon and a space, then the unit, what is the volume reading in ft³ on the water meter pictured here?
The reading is 970.12; ft³
